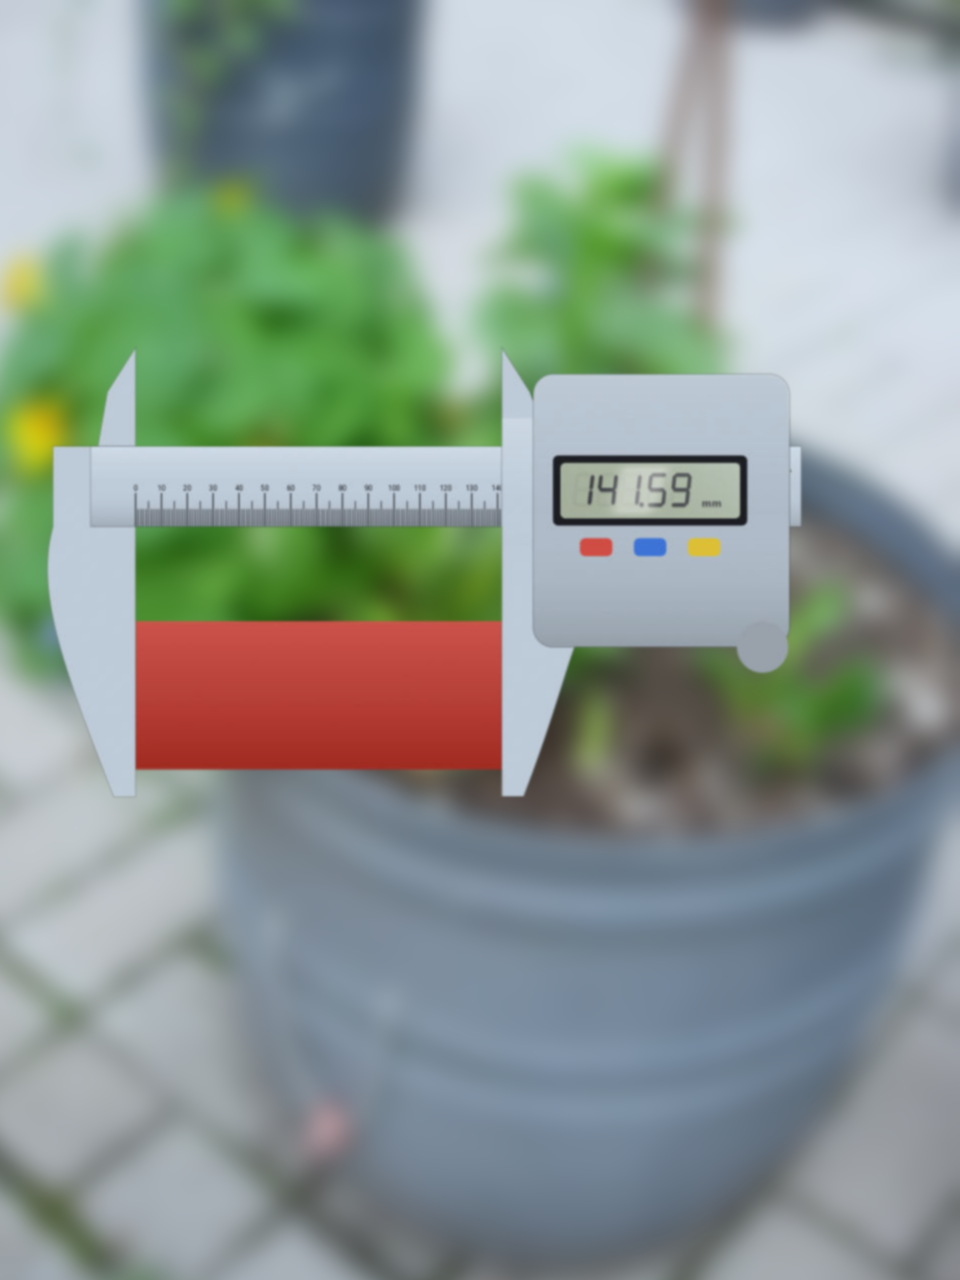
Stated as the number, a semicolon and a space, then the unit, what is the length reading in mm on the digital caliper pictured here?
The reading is 141.59; mm
